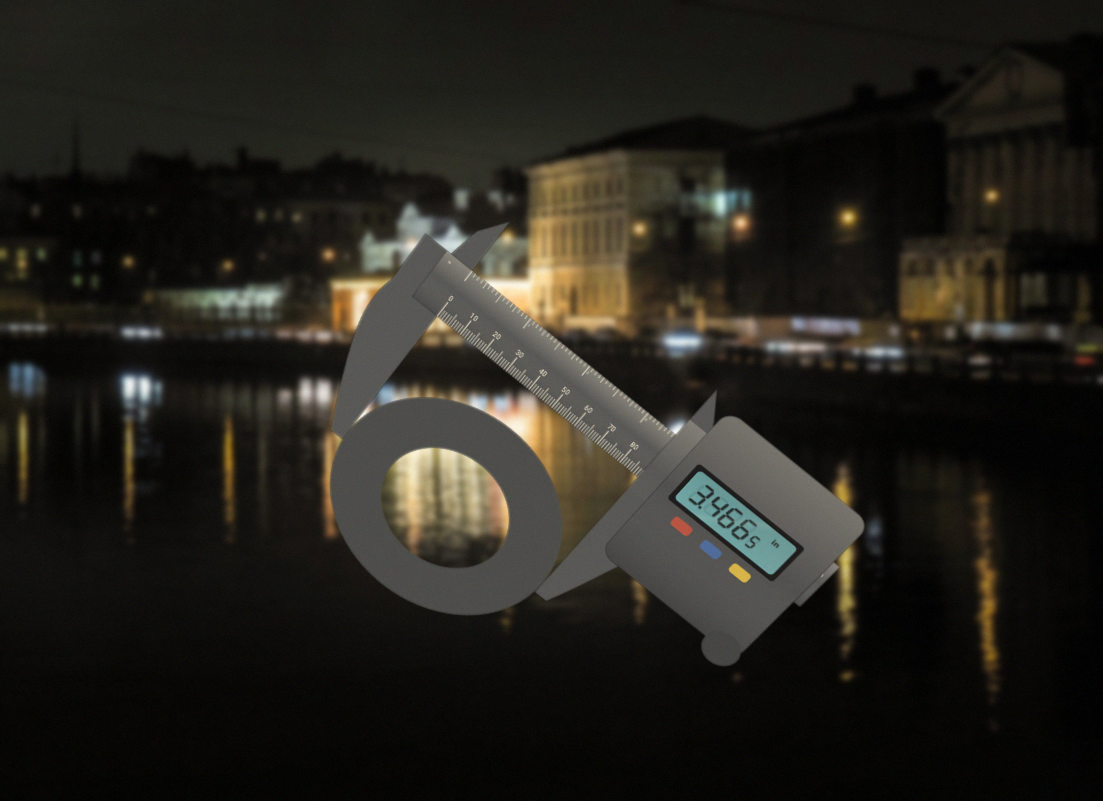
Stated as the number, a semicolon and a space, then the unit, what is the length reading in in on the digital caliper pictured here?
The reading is 3.4665; in
